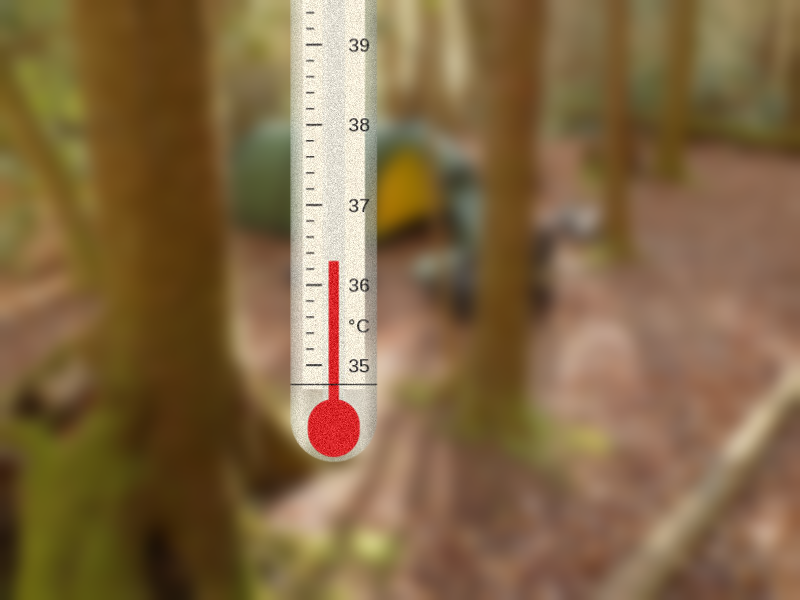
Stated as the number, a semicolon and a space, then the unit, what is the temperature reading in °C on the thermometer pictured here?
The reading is 36.3; °C
